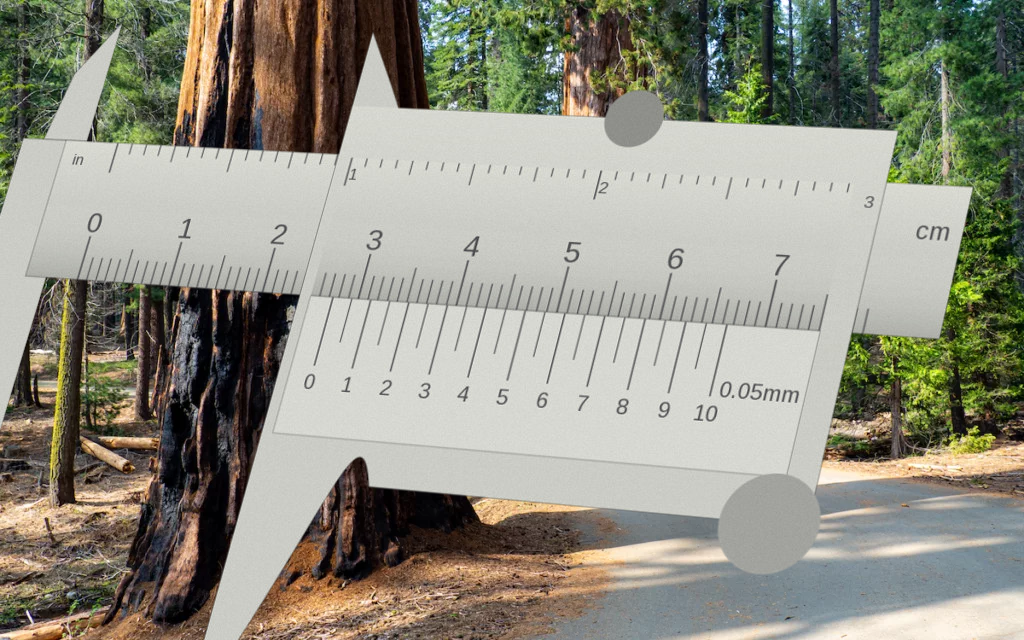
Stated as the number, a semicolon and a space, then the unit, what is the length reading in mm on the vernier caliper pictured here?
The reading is 27.4; mm
